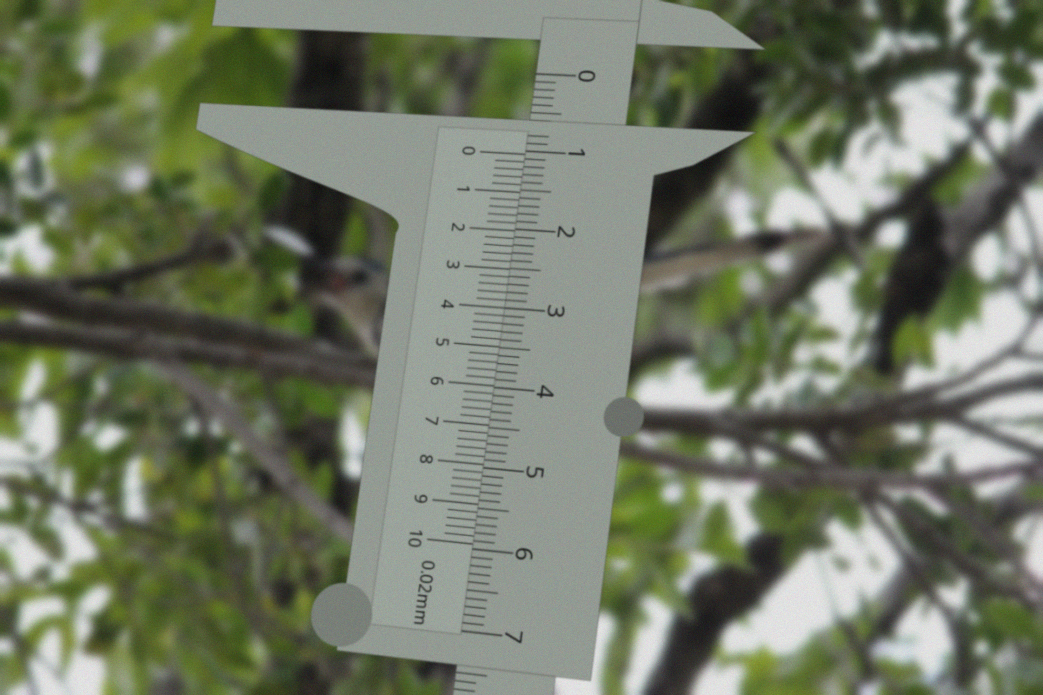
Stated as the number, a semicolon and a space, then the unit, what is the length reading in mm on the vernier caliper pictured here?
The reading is 10.4; mm
